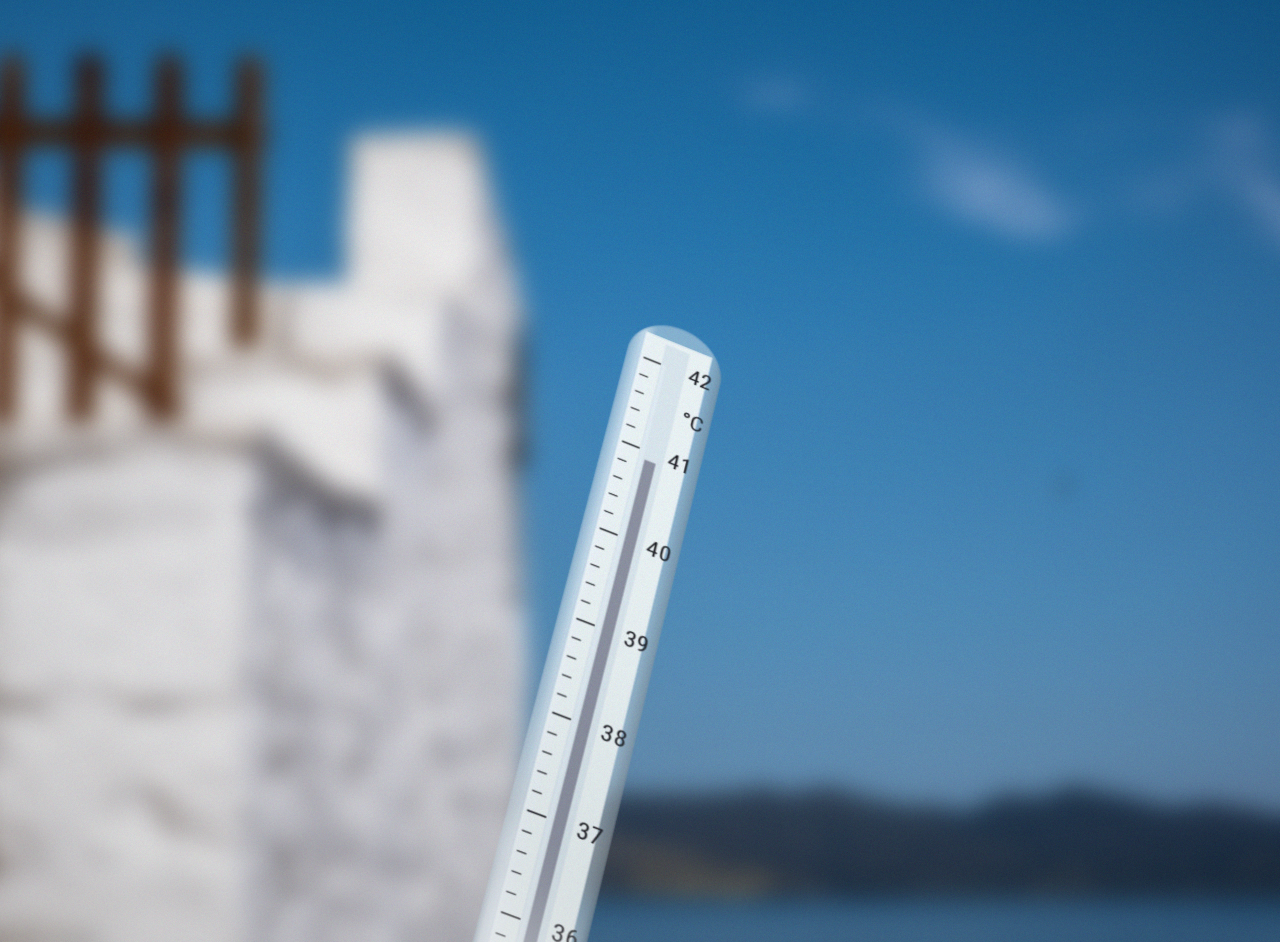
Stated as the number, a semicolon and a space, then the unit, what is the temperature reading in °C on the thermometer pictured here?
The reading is 40.9; °C
